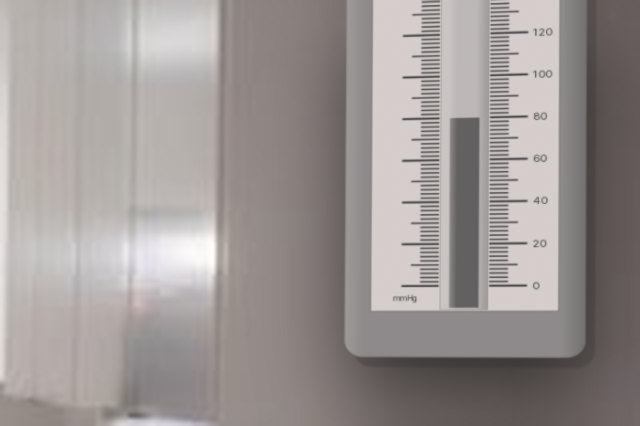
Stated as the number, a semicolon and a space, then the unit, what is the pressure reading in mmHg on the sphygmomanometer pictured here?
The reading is 80; mmHg
